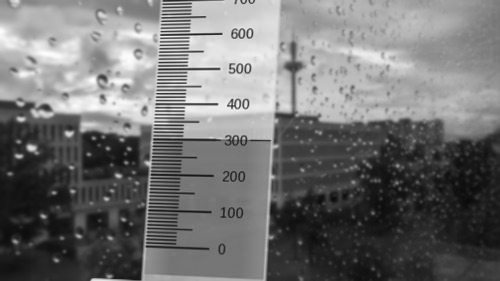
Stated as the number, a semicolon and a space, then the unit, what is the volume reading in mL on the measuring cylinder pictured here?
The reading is 300; mL
